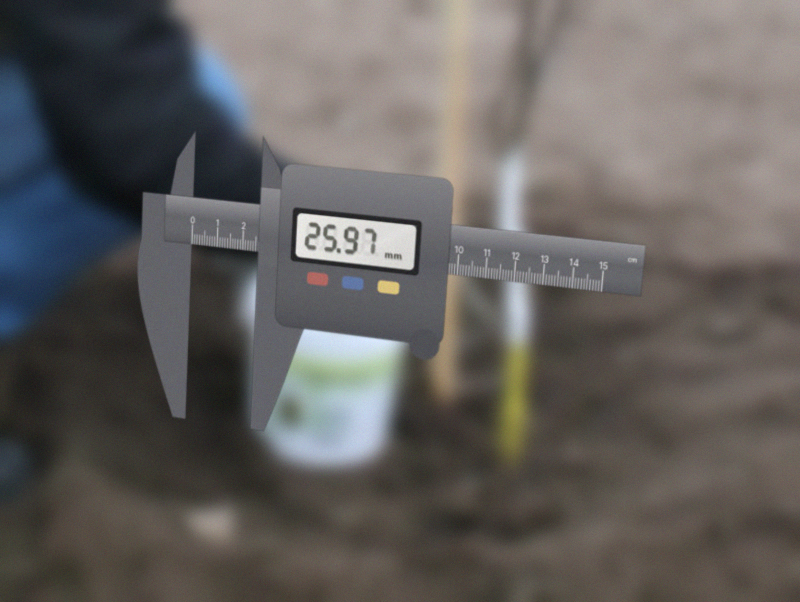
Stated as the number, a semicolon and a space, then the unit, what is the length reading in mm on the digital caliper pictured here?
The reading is 25.97; mm
